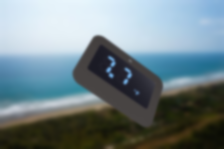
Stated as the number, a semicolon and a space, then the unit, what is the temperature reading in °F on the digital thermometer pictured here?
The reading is 7.7; °F
